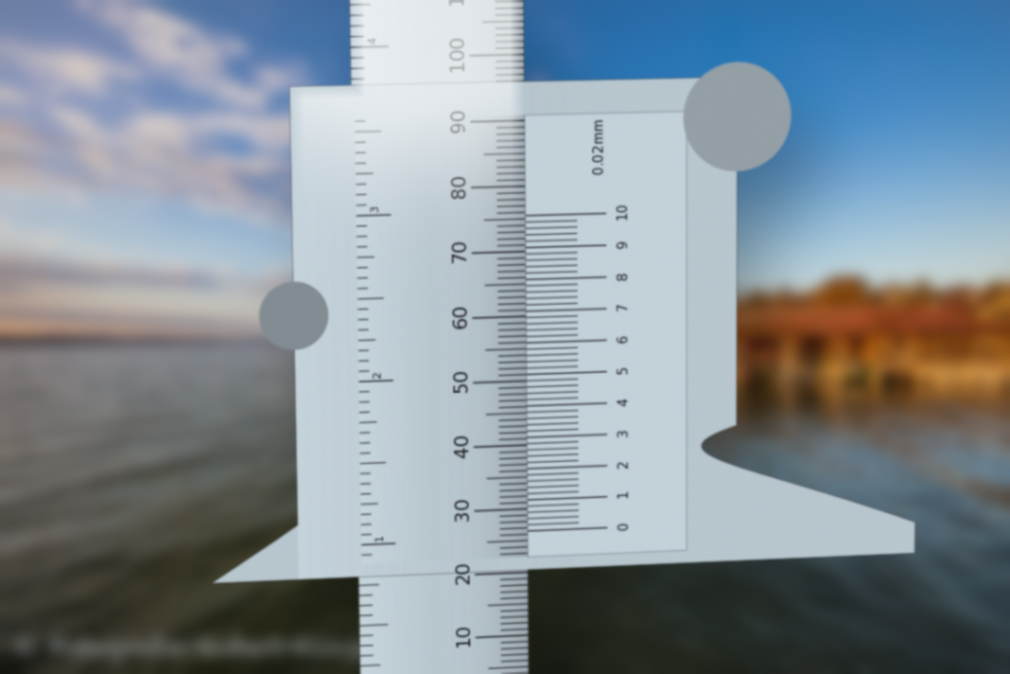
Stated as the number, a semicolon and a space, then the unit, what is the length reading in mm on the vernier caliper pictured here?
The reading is 26.5; mm
